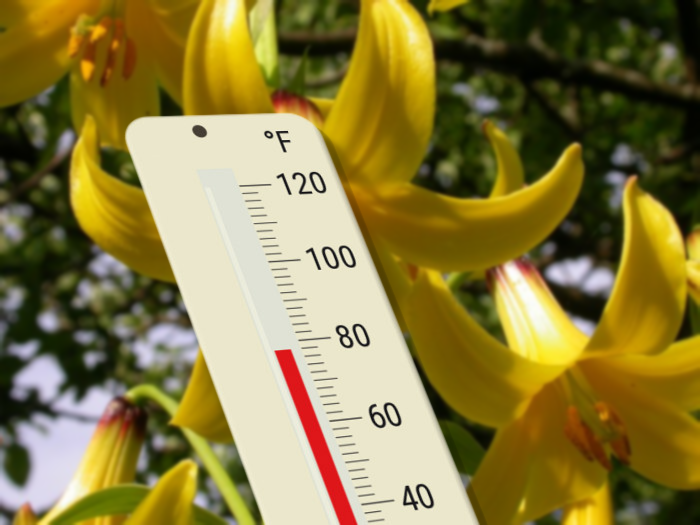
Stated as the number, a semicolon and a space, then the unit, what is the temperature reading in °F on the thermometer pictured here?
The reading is 78; °F
